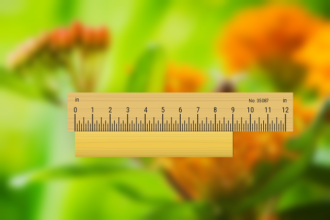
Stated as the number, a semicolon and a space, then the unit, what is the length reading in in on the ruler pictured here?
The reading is 9; in
